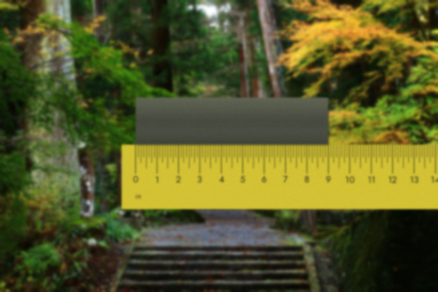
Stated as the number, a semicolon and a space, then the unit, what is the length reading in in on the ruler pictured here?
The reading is 9; in
